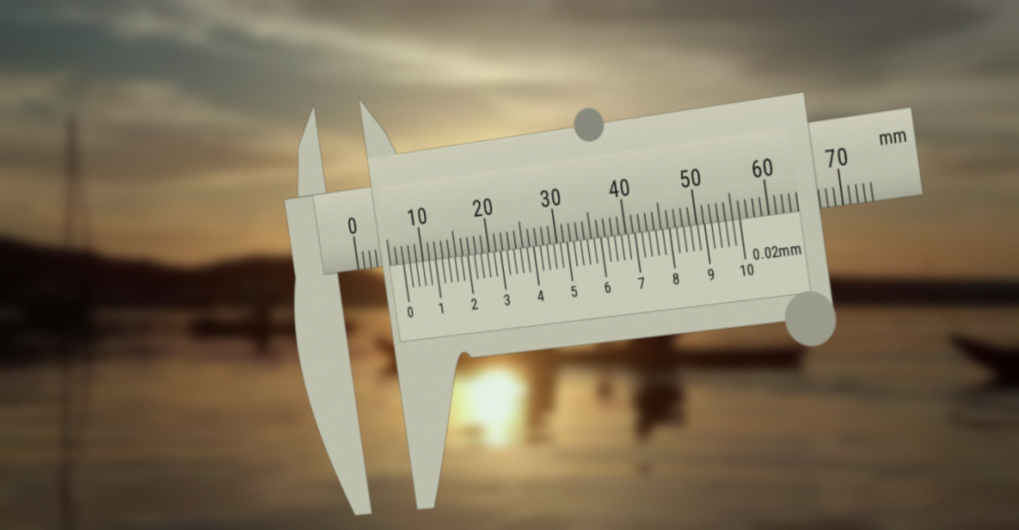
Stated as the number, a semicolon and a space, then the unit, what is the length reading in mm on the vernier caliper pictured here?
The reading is 7.0; mm
